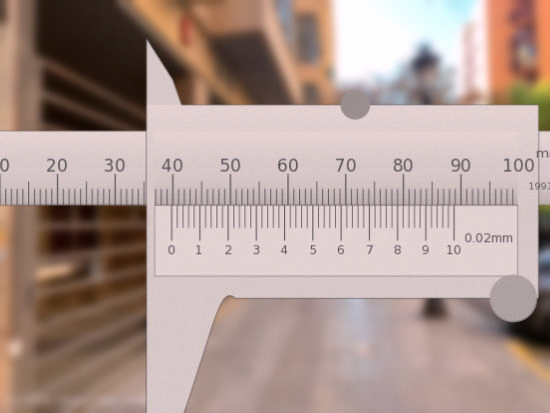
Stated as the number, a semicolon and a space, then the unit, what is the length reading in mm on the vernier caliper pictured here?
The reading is 39.8; mm
